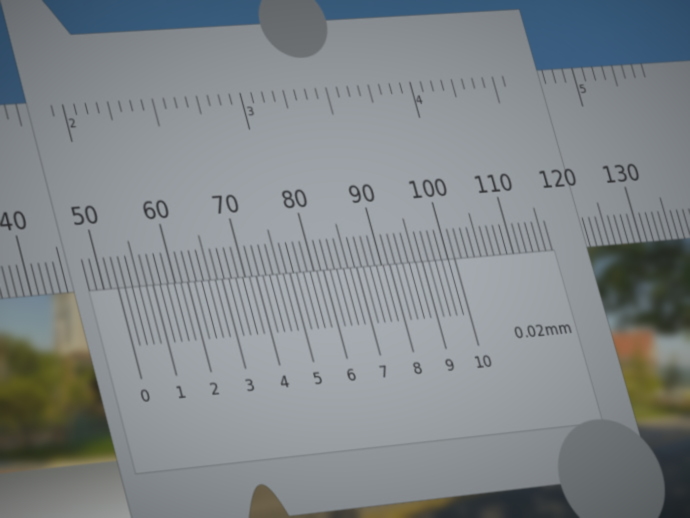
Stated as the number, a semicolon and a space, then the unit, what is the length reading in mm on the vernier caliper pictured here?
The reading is 52.0; mm
